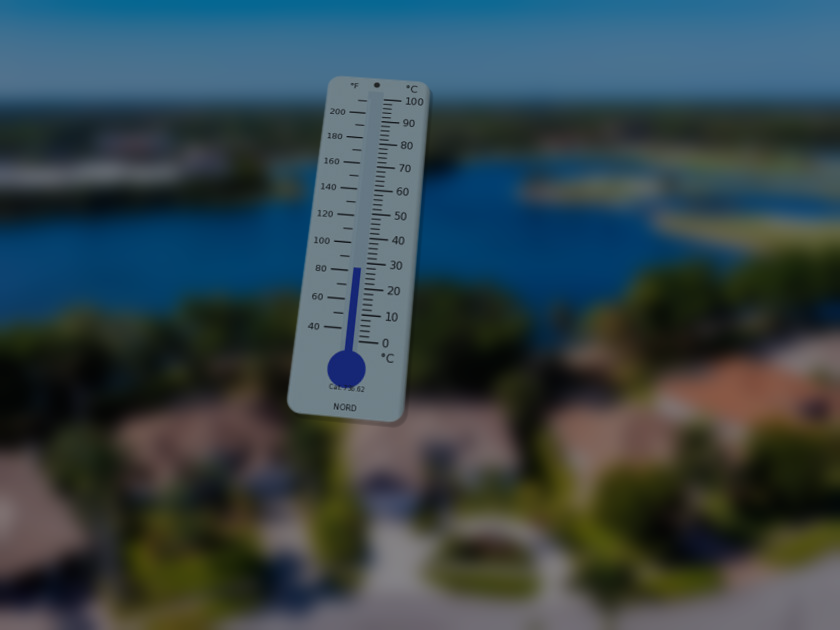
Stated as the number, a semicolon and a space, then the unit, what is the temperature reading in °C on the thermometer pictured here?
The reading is 28; °C
